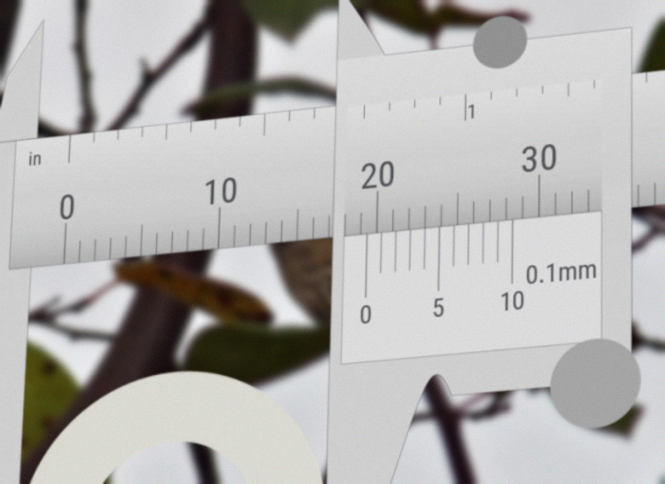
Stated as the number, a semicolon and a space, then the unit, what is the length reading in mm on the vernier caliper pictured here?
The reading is 19.4; mm
